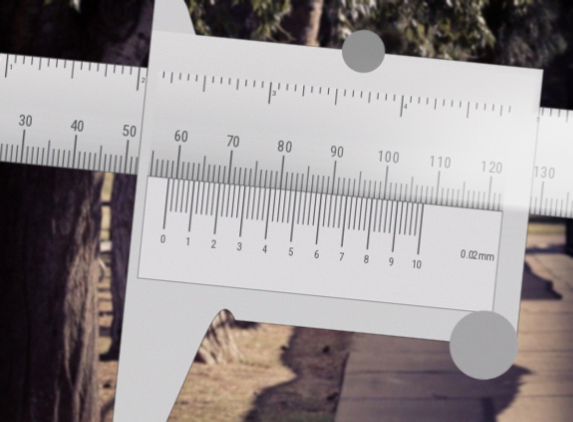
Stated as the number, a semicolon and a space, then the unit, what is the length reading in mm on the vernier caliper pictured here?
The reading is 58.5; mm
